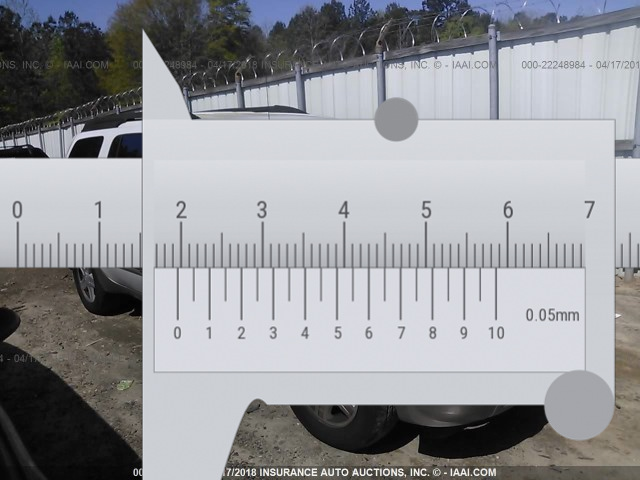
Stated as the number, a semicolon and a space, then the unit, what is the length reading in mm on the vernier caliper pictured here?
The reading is 19.6; mm
